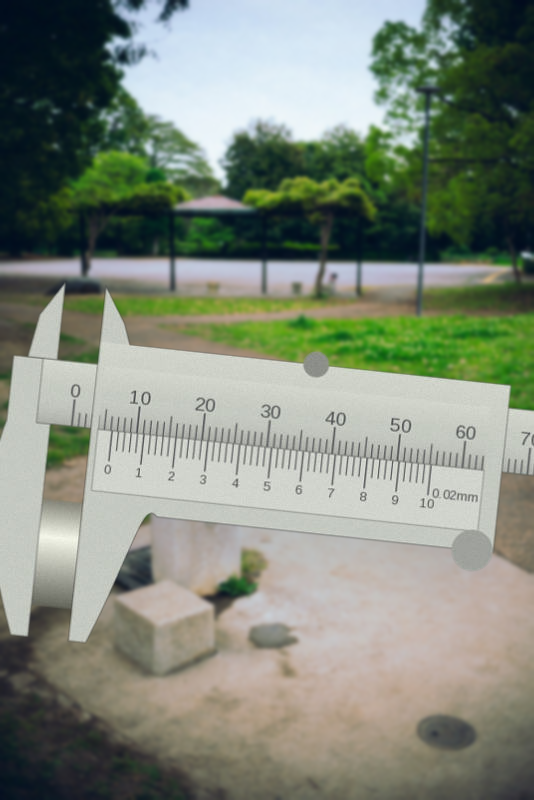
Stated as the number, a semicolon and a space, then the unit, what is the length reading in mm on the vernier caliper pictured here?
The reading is 6.2; mm
